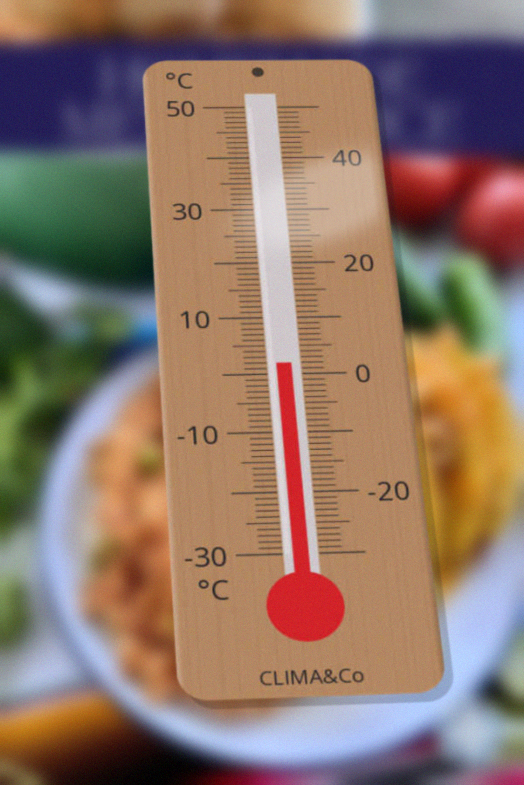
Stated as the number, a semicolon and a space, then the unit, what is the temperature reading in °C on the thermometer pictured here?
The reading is 2; °C
